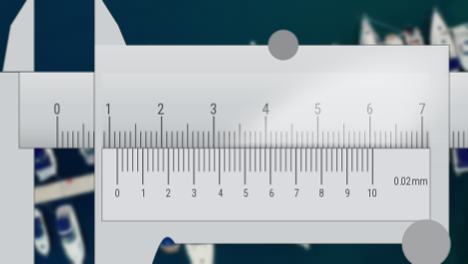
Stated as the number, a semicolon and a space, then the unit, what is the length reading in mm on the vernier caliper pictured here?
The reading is 11.5; mm
